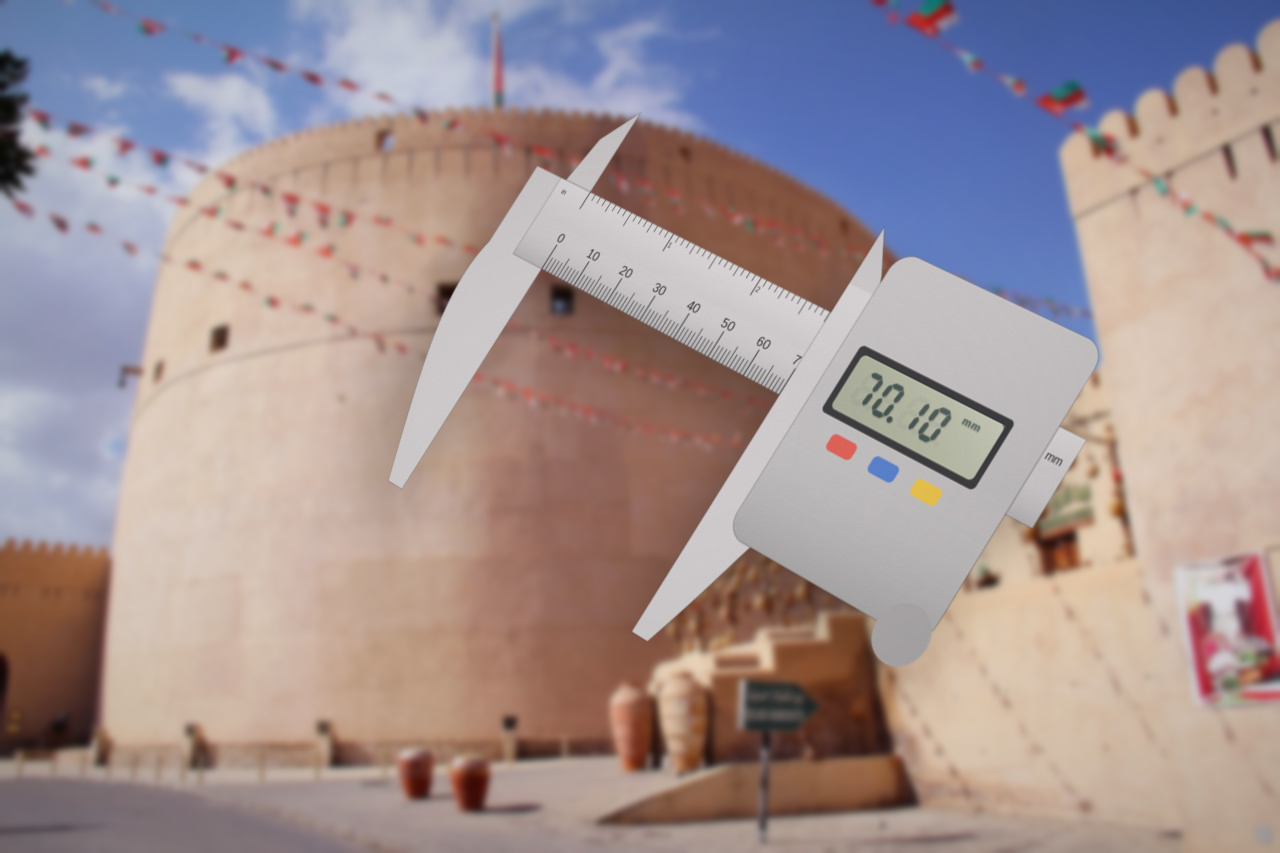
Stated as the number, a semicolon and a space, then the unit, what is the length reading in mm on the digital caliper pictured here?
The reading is 70.10; mm
